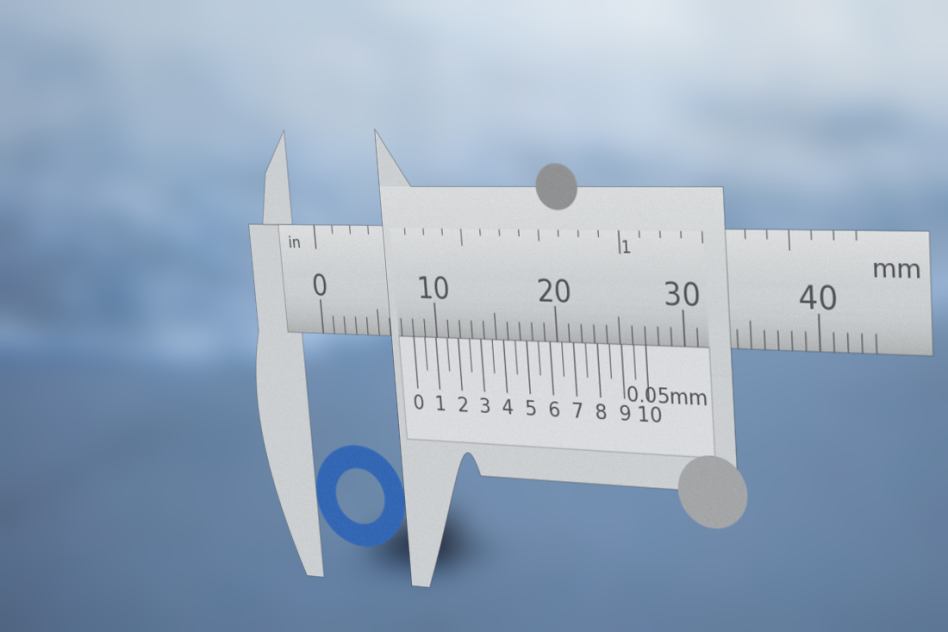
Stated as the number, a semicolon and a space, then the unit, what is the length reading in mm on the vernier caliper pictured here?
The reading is 8.0; mm
